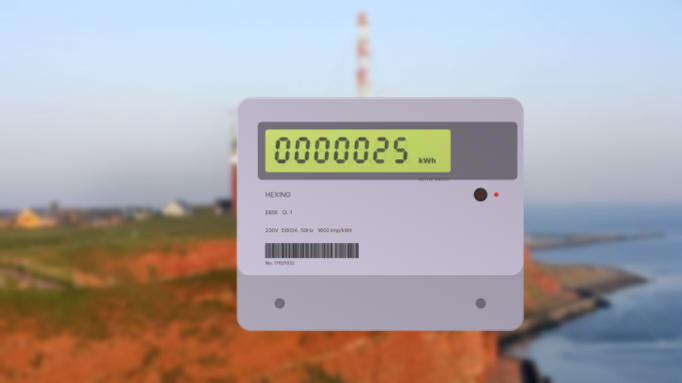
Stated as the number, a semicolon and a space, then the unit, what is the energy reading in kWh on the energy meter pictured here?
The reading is 25; kWh
